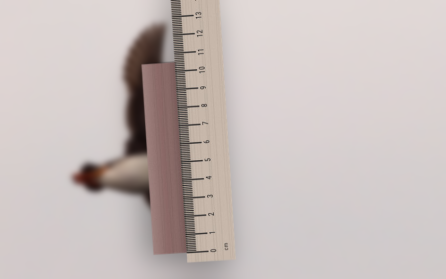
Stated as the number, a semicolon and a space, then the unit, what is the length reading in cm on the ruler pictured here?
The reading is 10.5; cm
